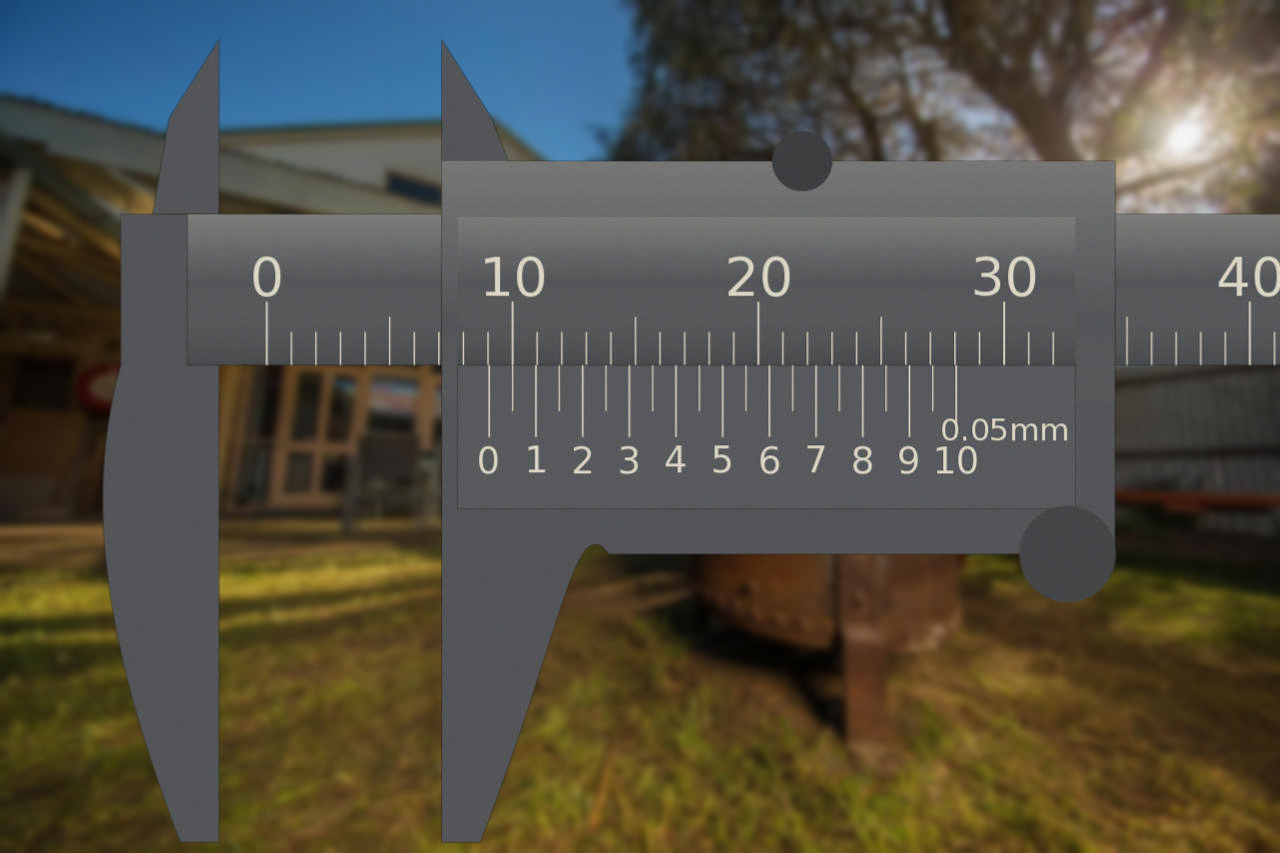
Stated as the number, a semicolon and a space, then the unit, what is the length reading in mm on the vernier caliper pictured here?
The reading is 9.05; mm
